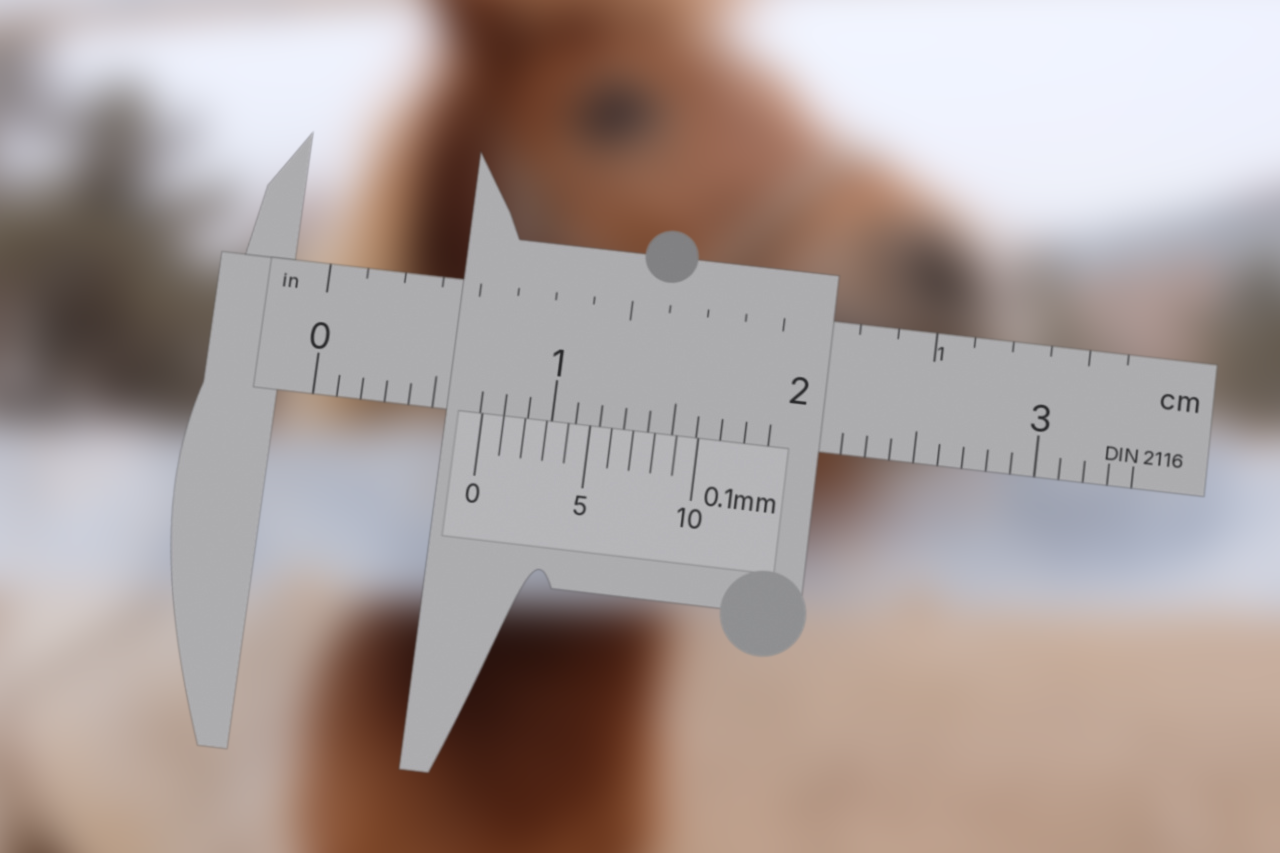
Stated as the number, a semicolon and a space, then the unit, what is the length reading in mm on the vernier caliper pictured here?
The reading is 7.1; mm
